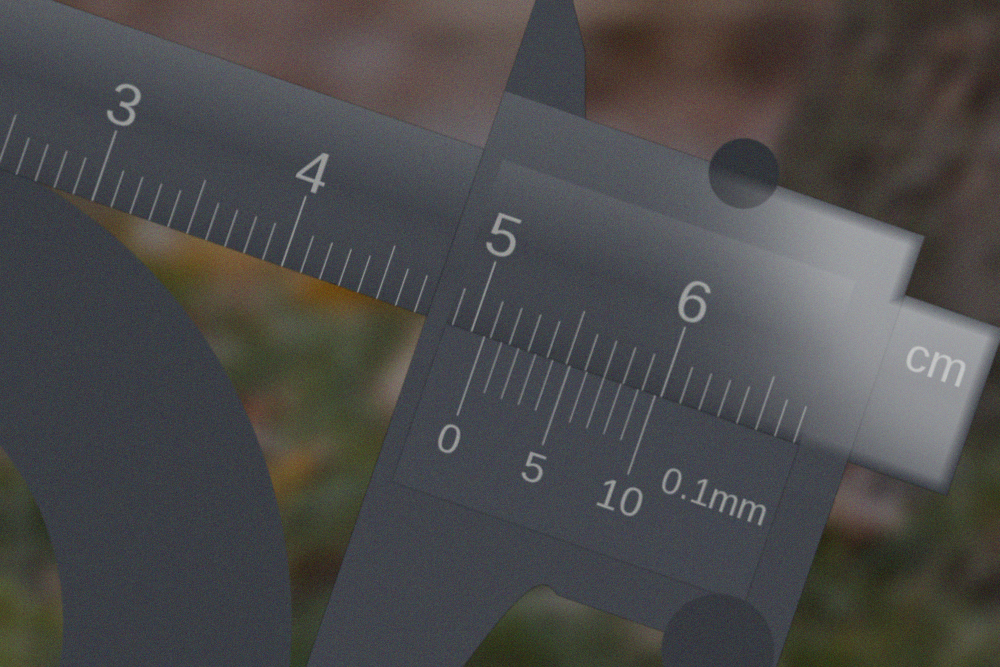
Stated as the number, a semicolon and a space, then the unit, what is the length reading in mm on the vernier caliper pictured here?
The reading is 50.7; mm
